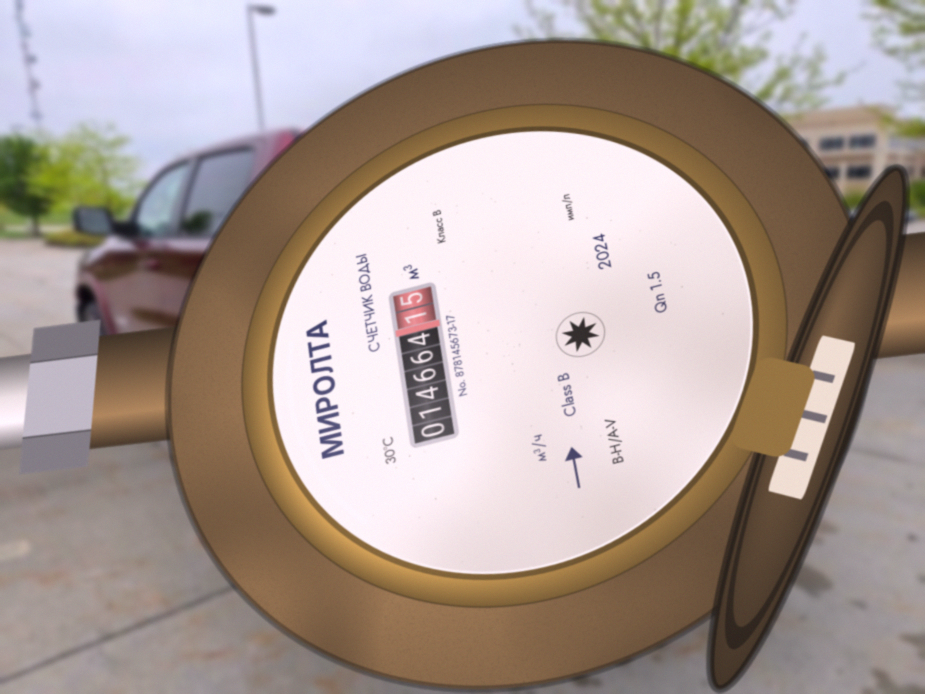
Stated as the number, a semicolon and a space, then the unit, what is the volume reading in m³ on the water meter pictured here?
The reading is 14664.15; m³
